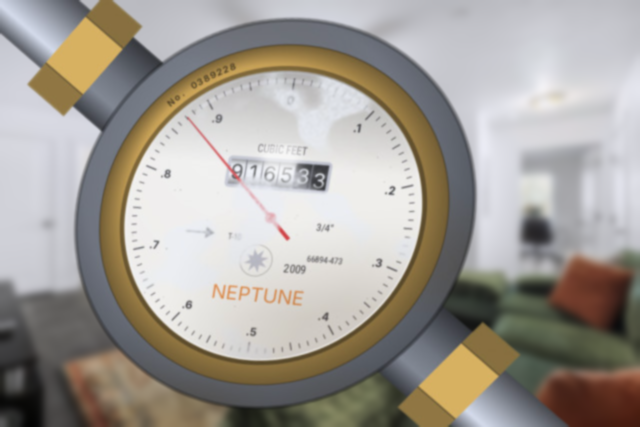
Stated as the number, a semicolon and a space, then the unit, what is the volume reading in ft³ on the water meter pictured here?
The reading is 916532.87; ft³
